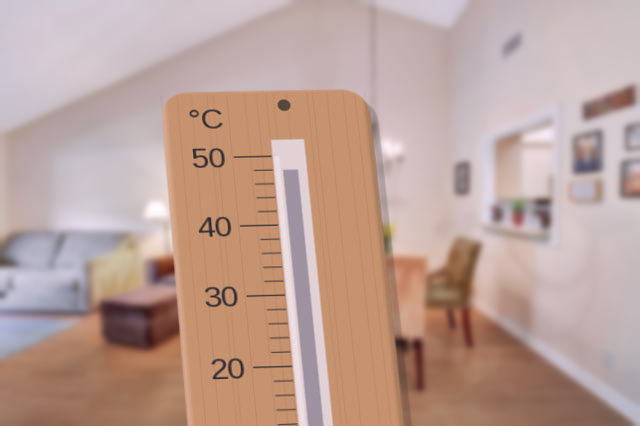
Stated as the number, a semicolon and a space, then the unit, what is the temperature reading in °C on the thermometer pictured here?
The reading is 48; °C
